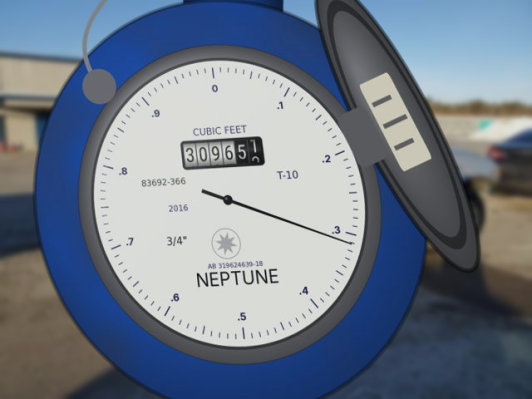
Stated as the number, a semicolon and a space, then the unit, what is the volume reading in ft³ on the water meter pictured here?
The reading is 309651.31; ft³
